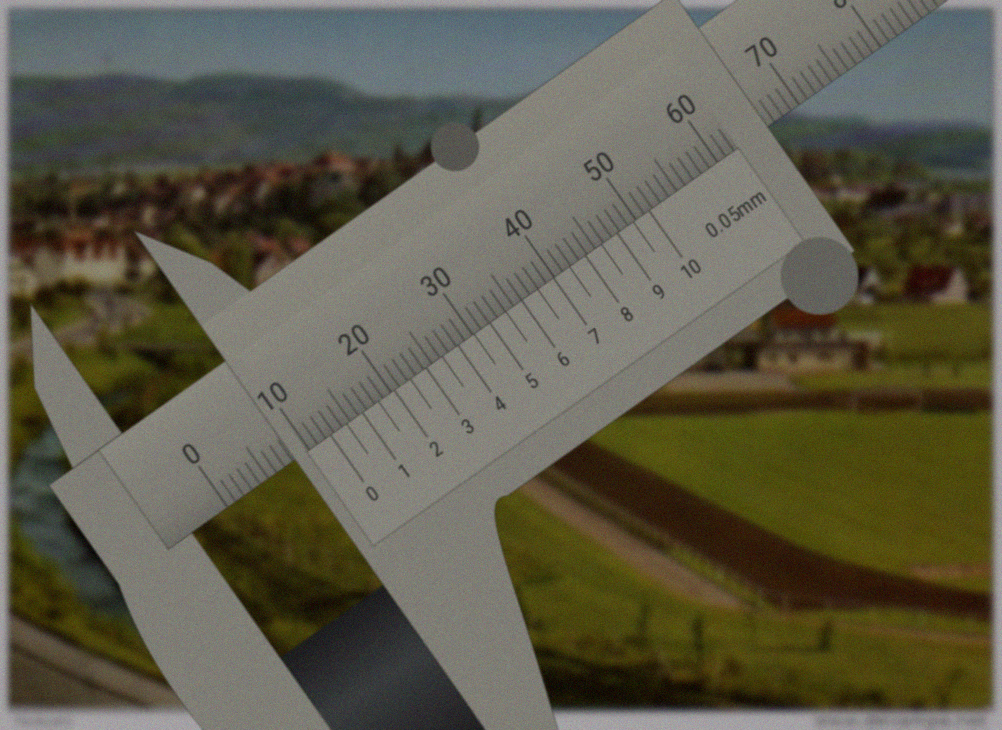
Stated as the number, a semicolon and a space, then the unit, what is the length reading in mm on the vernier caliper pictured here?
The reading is 12.6; mm
